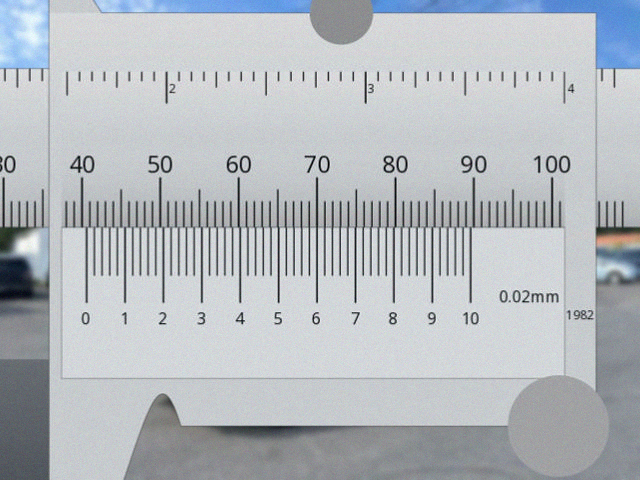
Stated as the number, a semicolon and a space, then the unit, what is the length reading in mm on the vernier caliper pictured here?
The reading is 40.6; mm
